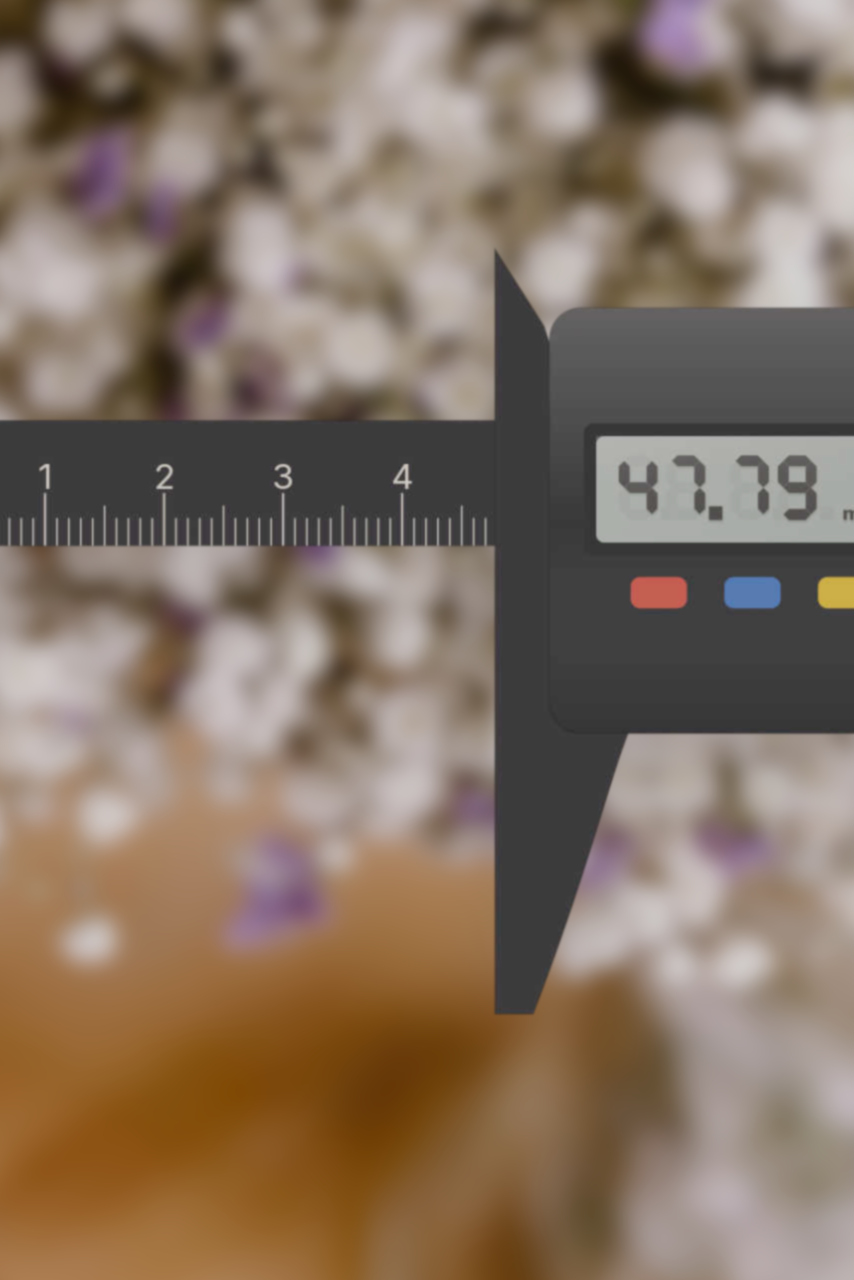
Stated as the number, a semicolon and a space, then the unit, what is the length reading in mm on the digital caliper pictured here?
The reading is 47.79; mm
